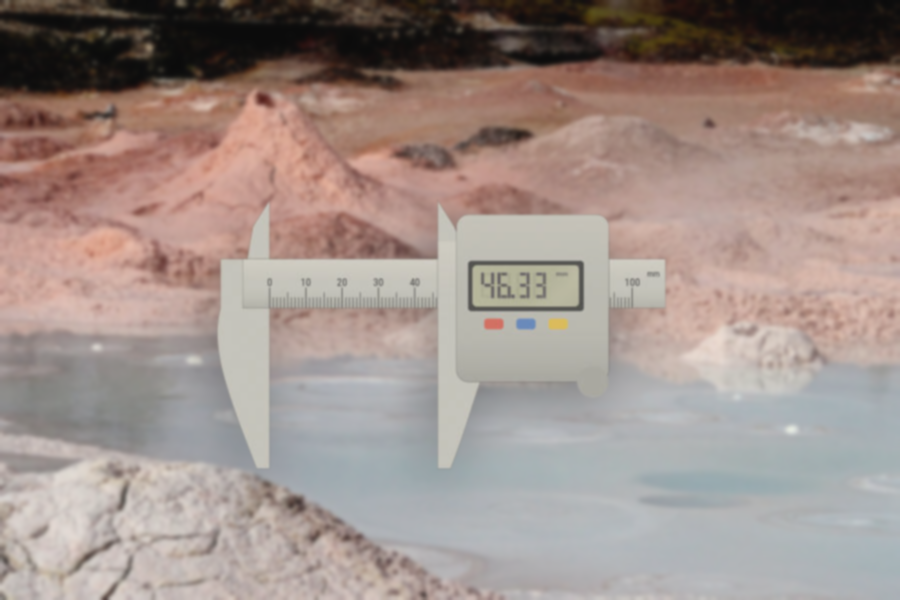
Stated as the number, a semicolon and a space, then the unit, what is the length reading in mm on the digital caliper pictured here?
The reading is 46.33; mm
